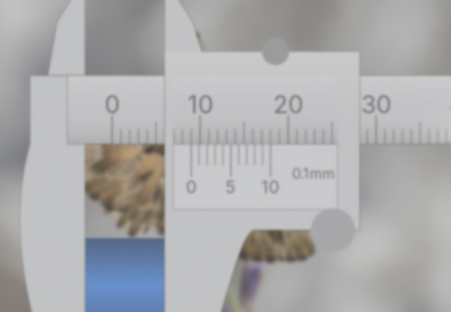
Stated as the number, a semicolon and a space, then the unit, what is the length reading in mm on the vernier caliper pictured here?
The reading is 9.0; mm
